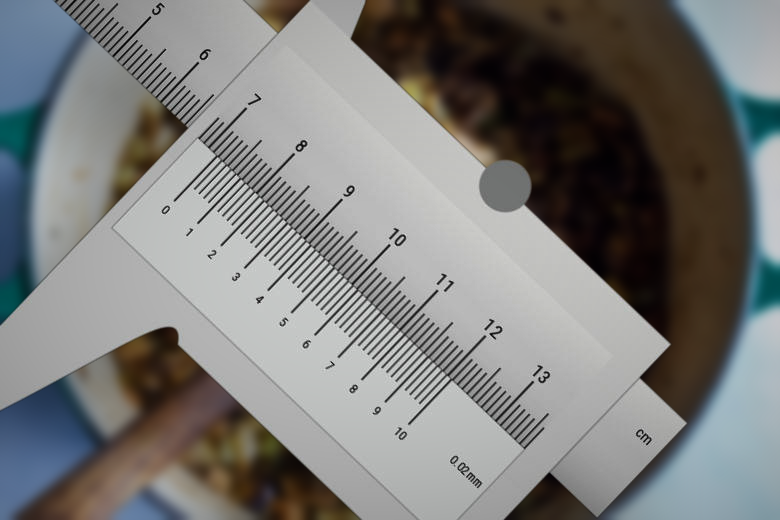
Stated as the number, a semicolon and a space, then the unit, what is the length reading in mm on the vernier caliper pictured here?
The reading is 71.8; mm
